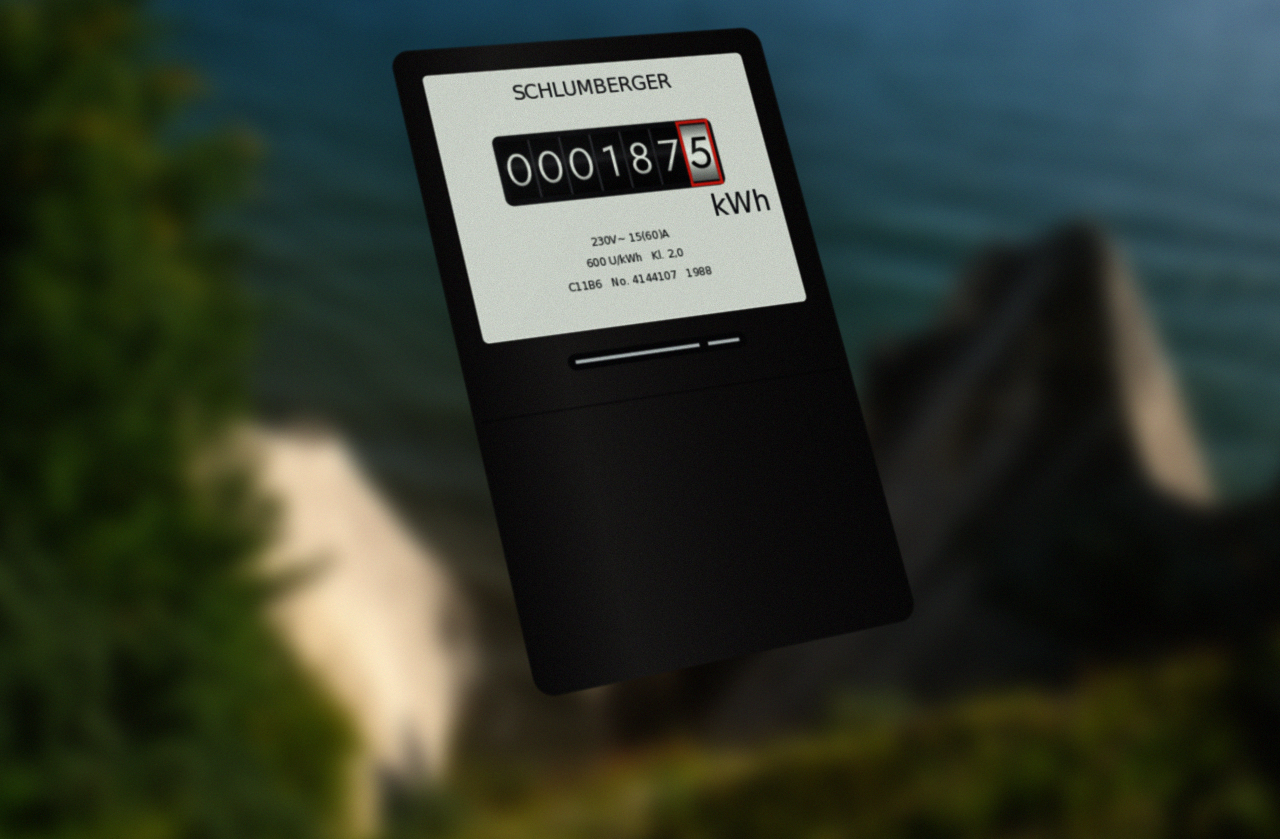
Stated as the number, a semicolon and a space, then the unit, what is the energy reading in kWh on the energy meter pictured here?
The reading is 187.5; kWh
